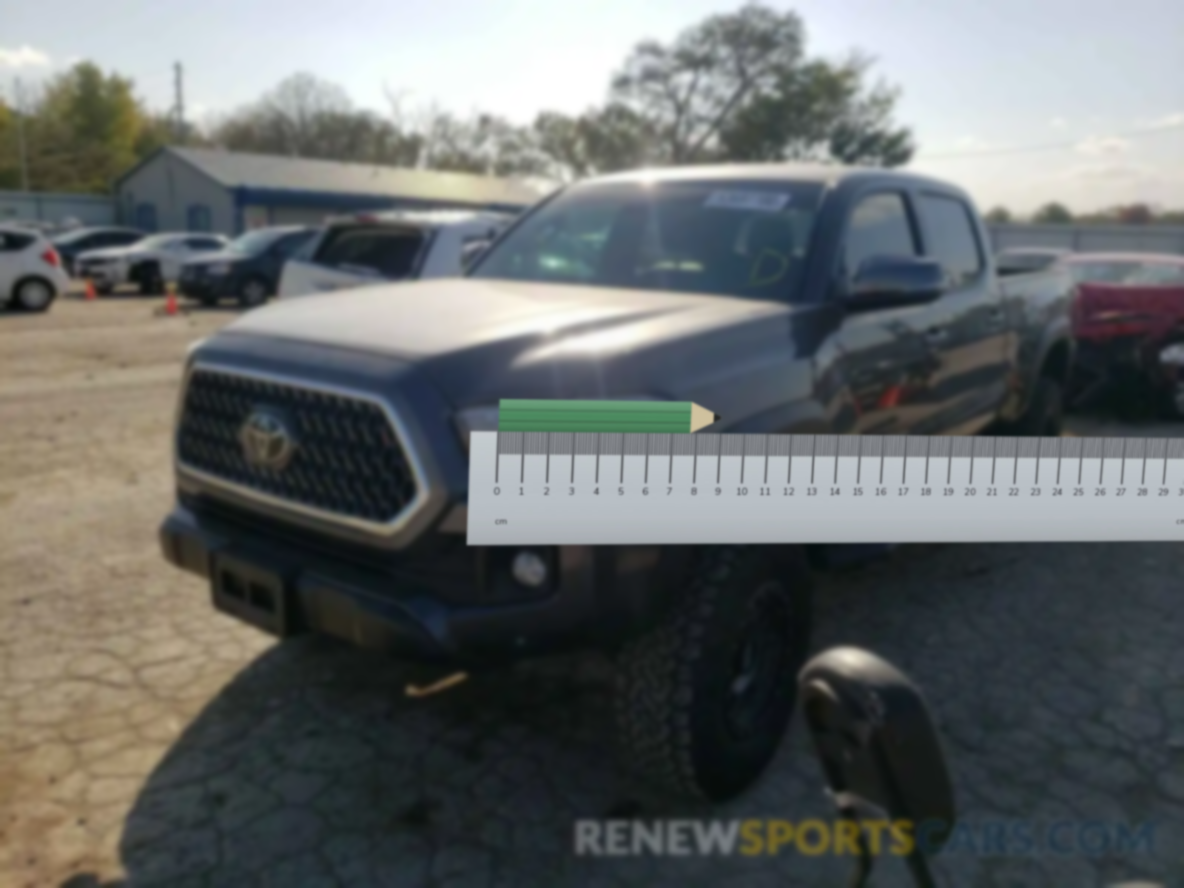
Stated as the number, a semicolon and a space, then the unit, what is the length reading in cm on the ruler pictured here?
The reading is 9; cm
